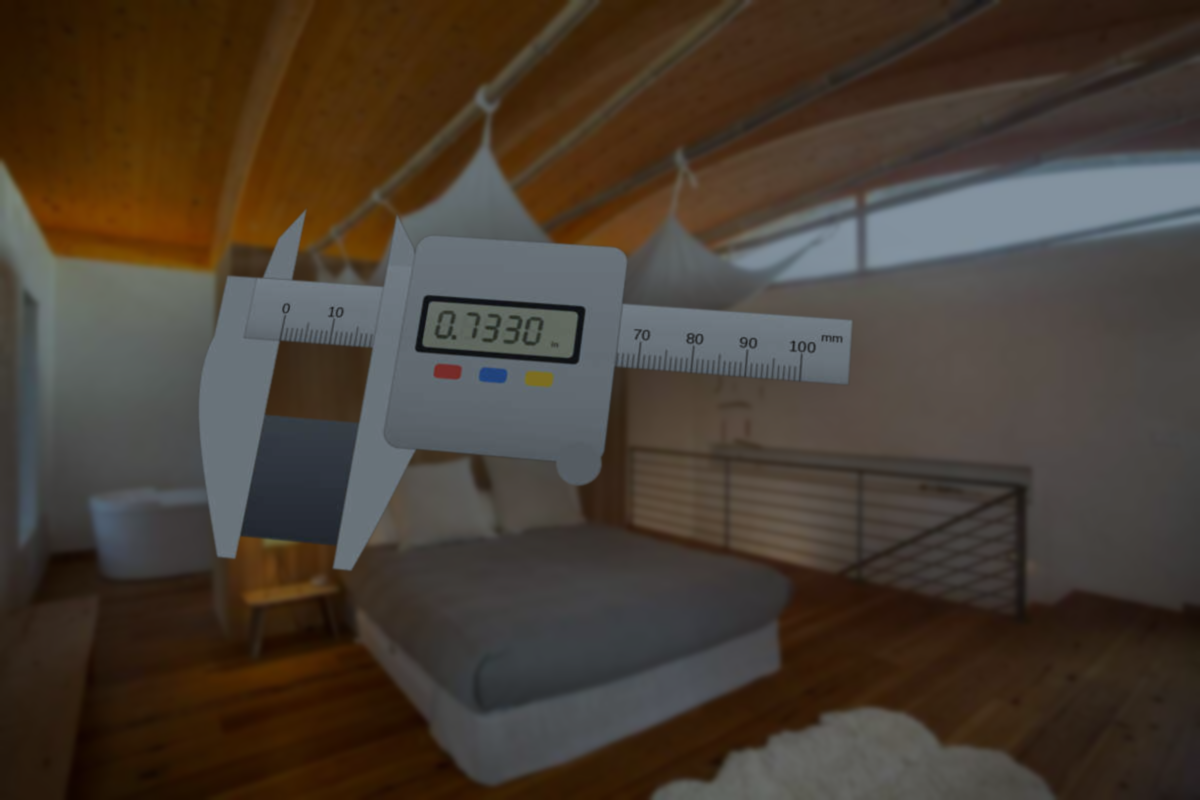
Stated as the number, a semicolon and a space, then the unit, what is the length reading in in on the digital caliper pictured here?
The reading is 0.7330; in
